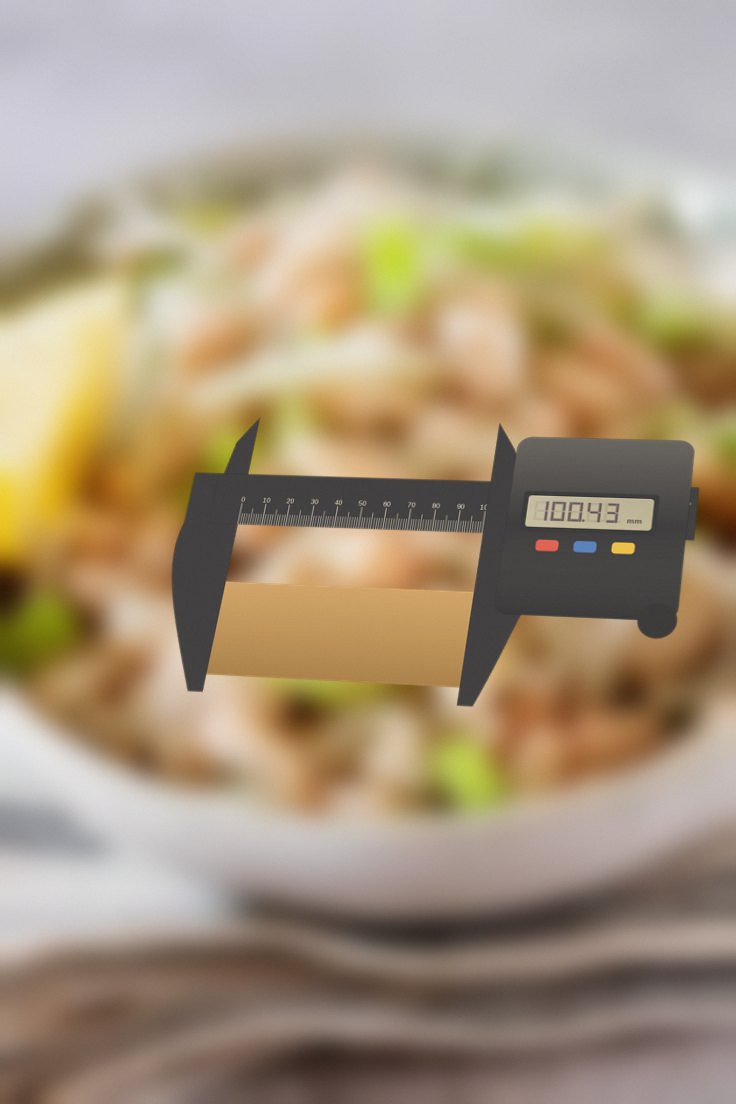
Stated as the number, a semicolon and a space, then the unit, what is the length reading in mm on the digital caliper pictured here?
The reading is 100.43; mm
